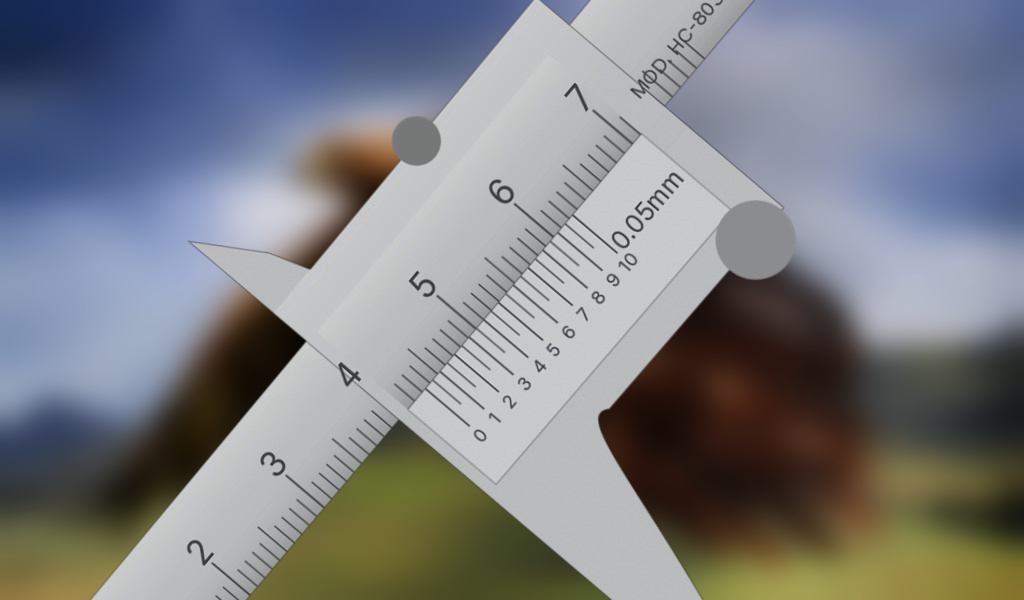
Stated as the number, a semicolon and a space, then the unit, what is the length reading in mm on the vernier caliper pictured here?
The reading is 43.4; mm
